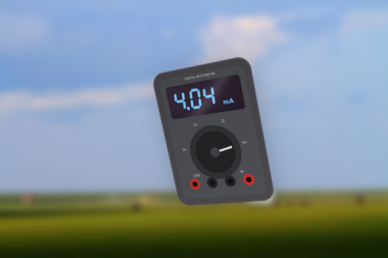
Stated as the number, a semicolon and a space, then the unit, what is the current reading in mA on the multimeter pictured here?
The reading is 4.04; mA
